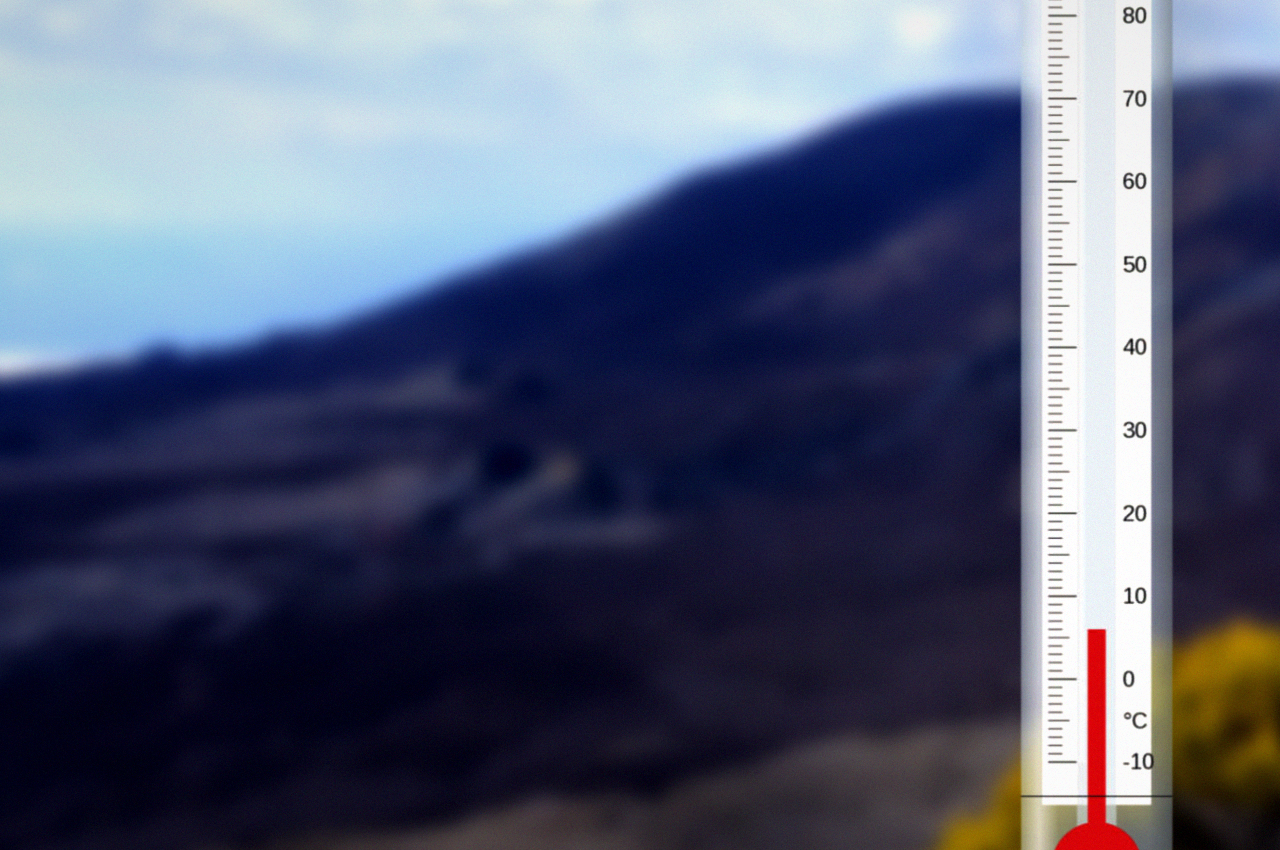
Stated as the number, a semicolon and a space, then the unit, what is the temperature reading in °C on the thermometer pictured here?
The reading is 6; °C
